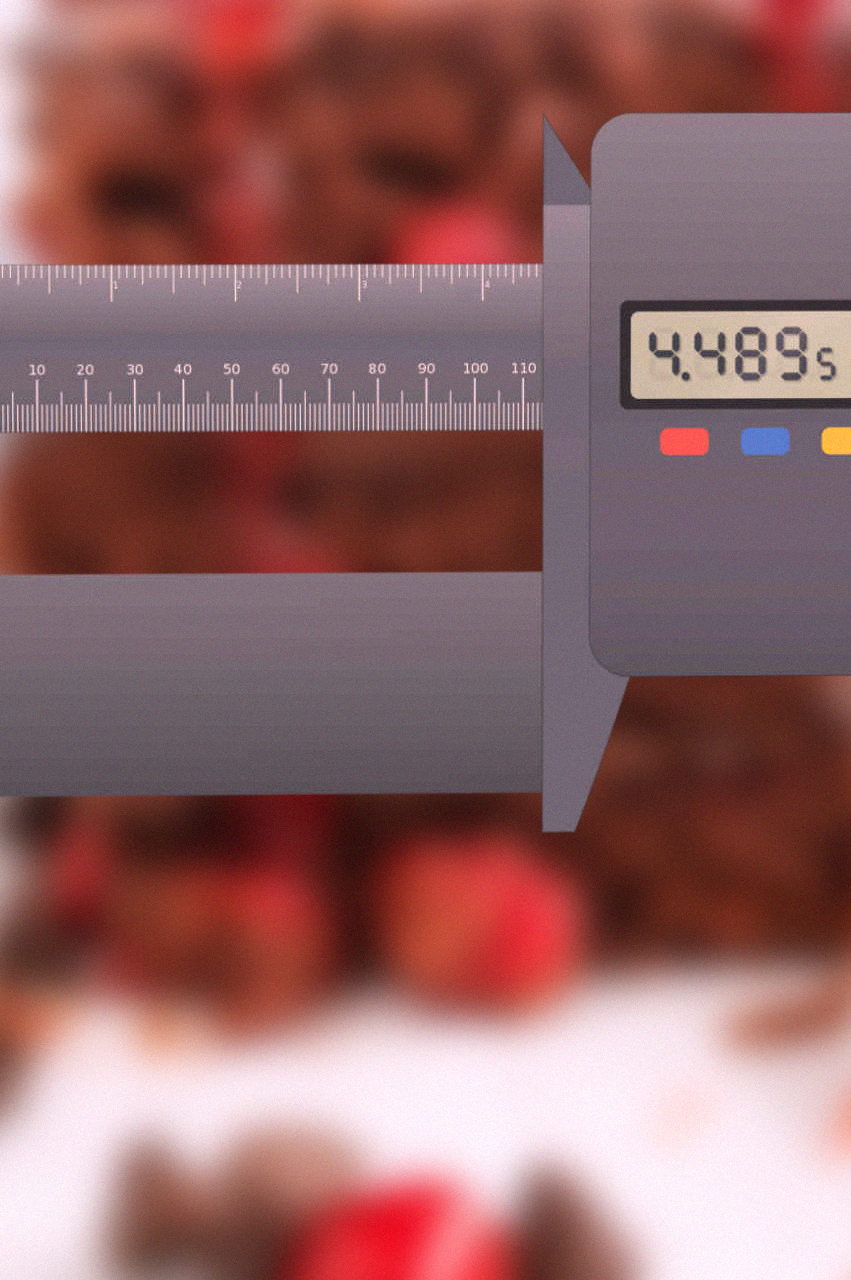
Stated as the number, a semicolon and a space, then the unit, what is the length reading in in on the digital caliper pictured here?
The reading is 4.4895; in
